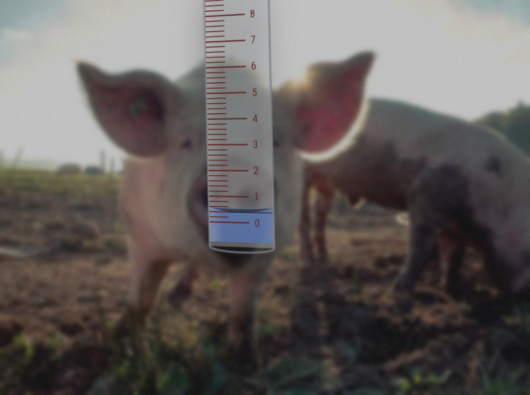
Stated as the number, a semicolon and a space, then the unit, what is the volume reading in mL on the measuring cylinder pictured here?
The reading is 0.4; mL
